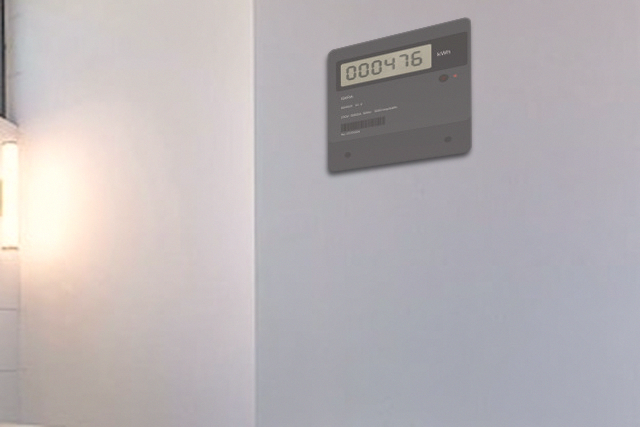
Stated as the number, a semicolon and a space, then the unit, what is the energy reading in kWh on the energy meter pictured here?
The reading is 476; kWh
